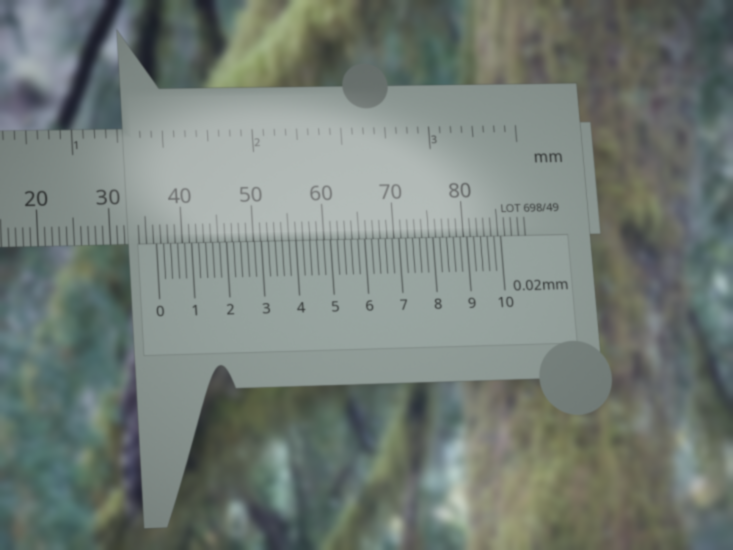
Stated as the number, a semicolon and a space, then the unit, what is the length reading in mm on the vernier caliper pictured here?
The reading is 36.4; mm
